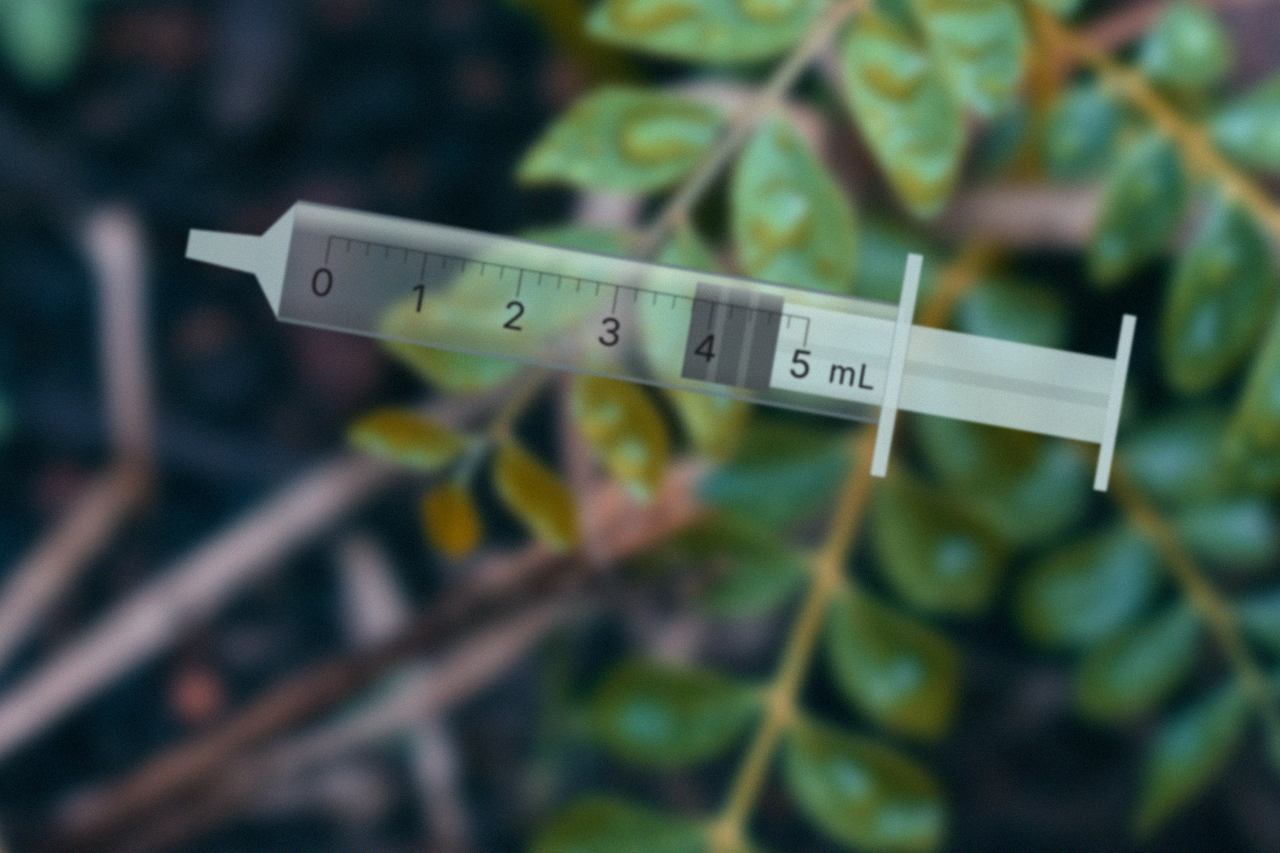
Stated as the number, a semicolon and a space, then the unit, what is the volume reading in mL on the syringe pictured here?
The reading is 3.8; mL
